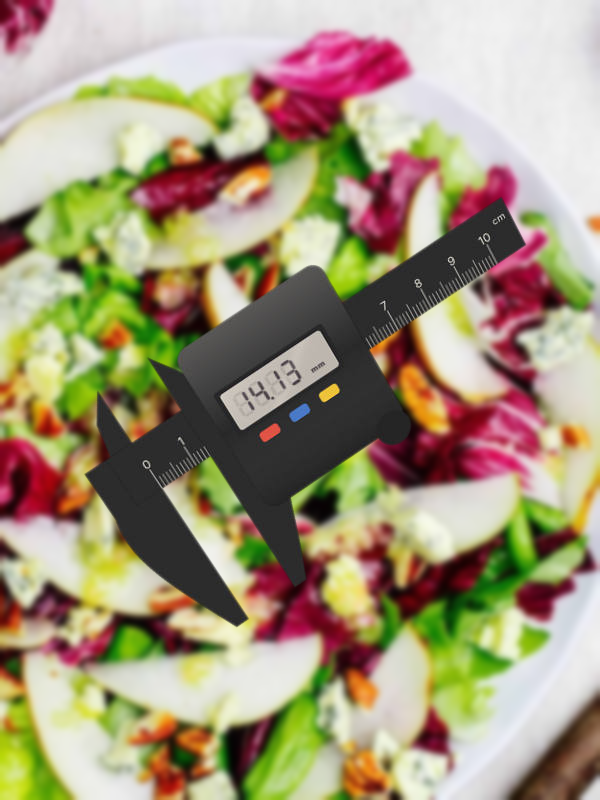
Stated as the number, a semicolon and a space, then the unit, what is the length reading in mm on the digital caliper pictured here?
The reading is 14.13; mm
